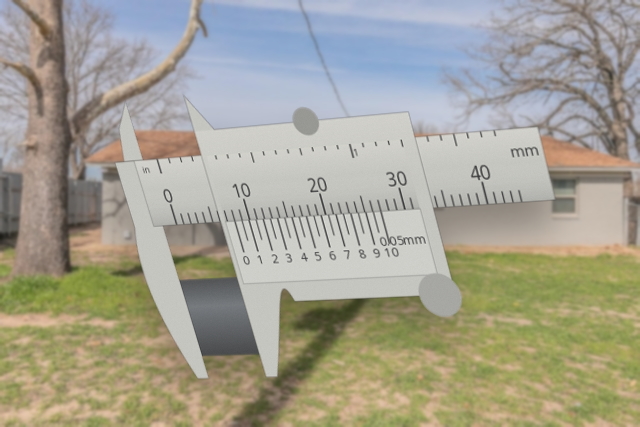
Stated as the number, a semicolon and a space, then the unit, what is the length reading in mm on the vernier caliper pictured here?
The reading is 8.0; mm
